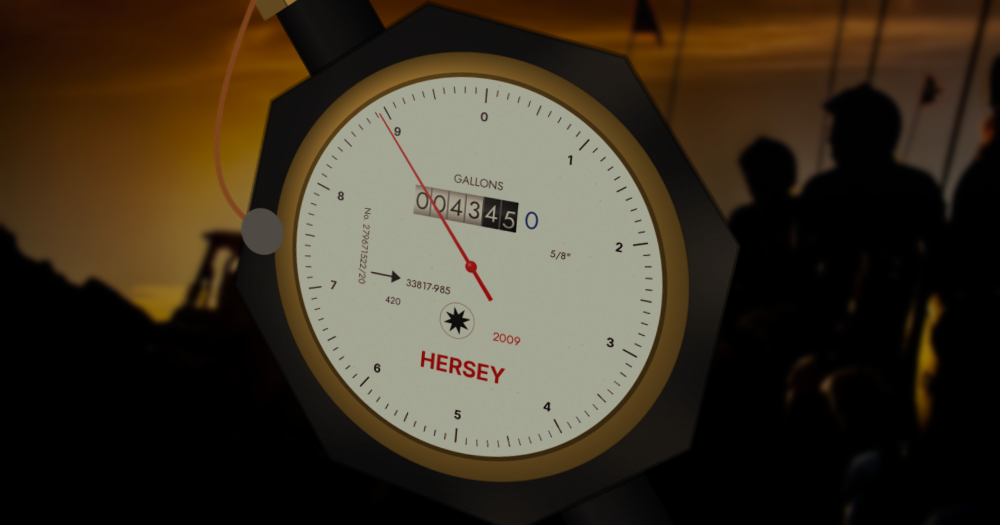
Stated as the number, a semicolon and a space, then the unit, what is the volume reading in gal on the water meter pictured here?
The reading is 43448.9; gal
